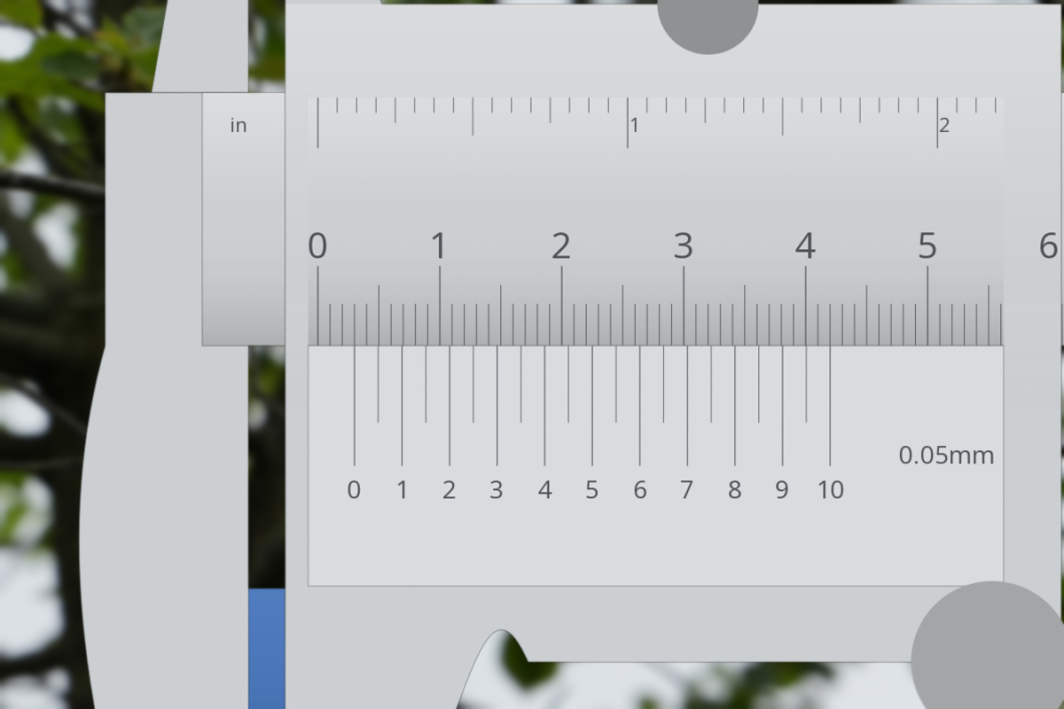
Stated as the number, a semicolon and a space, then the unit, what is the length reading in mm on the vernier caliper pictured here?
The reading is 3.0; mm
